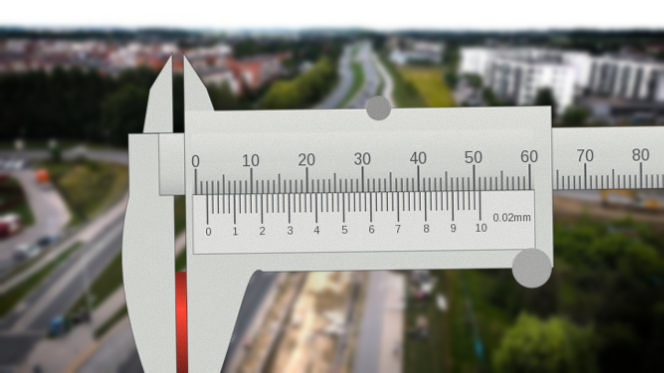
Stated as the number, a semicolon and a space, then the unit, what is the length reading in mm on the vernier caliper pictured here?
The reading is 2.0; mm
